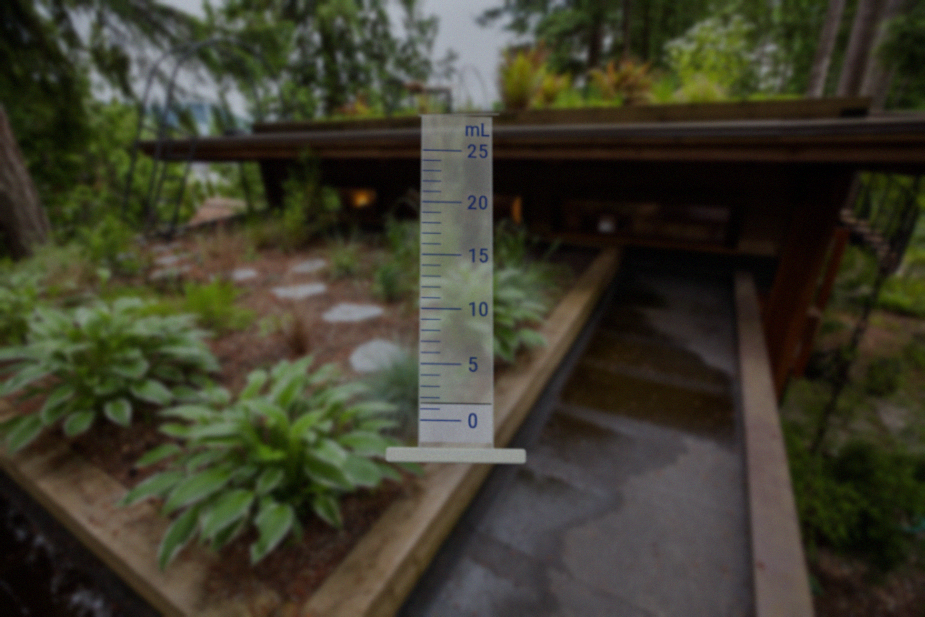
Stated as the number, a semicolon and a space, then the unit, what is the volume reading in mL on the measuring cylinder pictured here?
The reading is 1.5; mL
